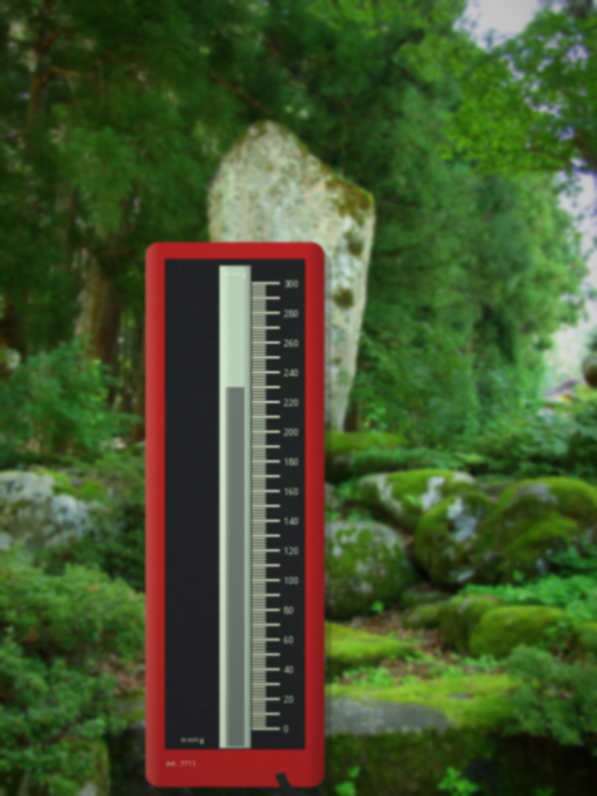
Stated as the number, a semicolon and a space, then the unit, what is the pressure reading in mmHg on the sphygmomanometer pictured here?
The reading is 230; mmHg
